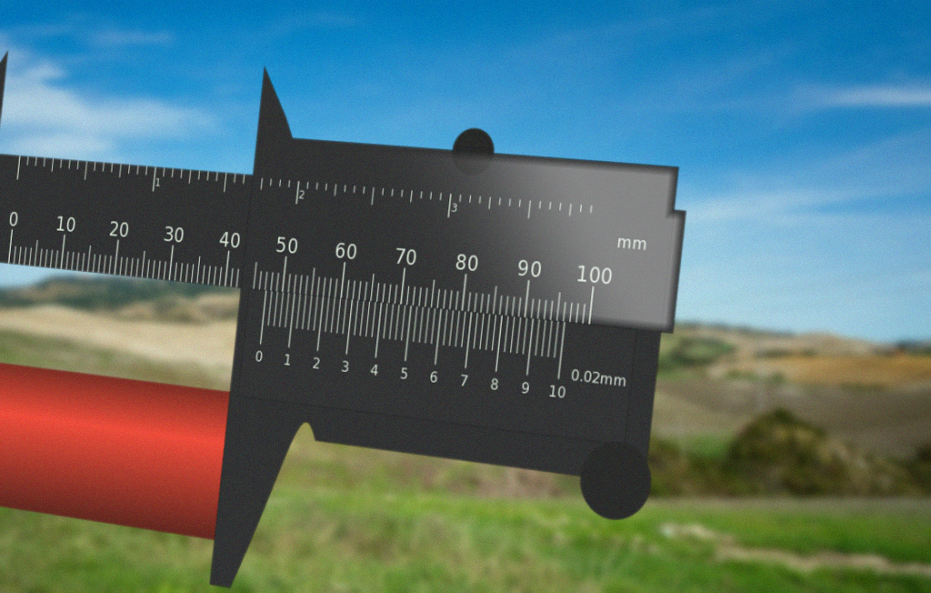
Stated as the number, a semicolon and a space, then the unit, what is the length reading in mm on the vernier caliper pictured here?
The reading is 47.2; mm
